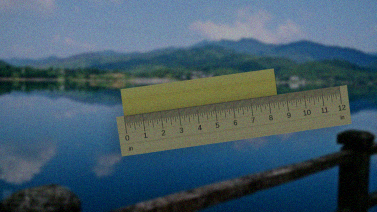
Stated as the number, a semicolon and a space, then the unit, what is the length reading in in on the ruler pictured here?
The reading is 8.5; in
